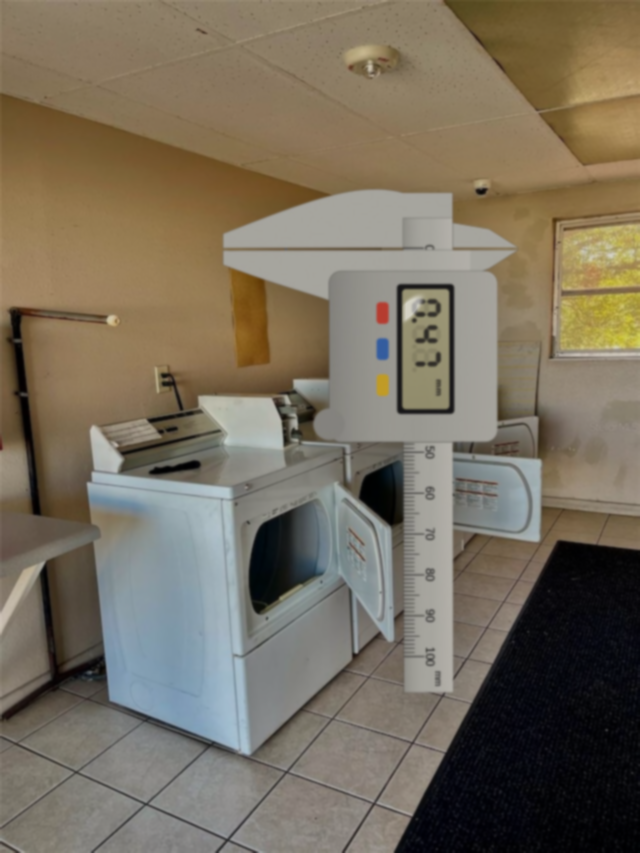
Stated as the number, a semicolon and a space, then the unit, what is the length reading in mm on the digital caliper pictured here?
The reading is 0.47; mm
